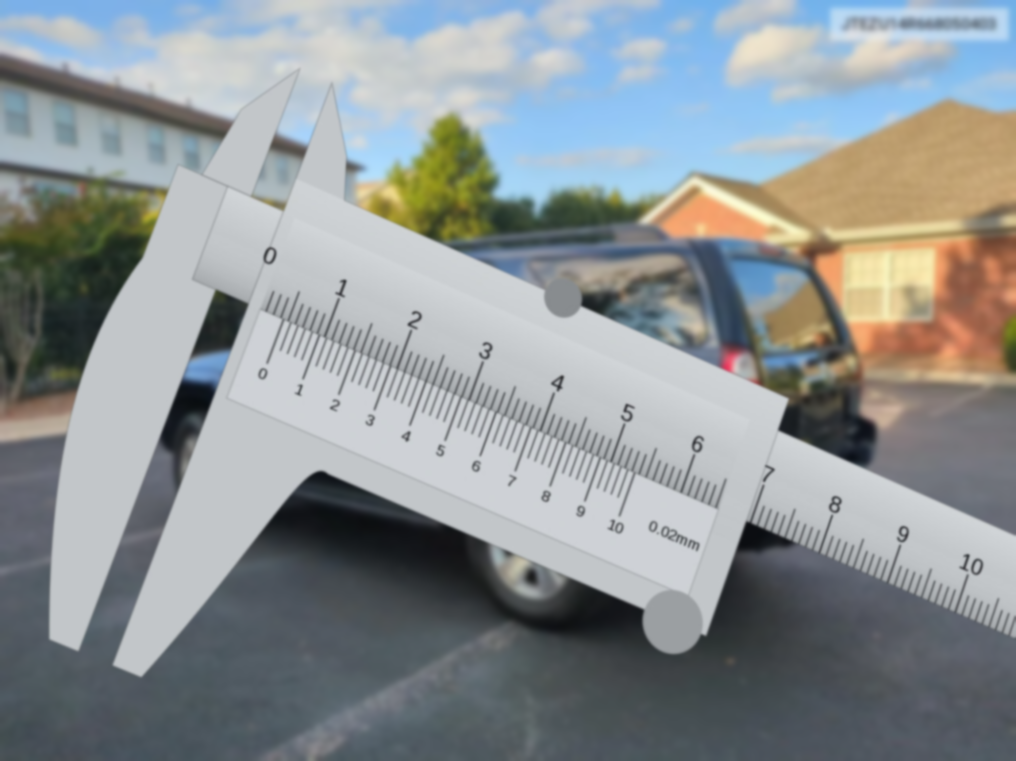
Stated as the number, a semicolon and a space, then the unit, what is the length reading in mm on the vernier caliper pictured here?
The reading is 4.4; mm
